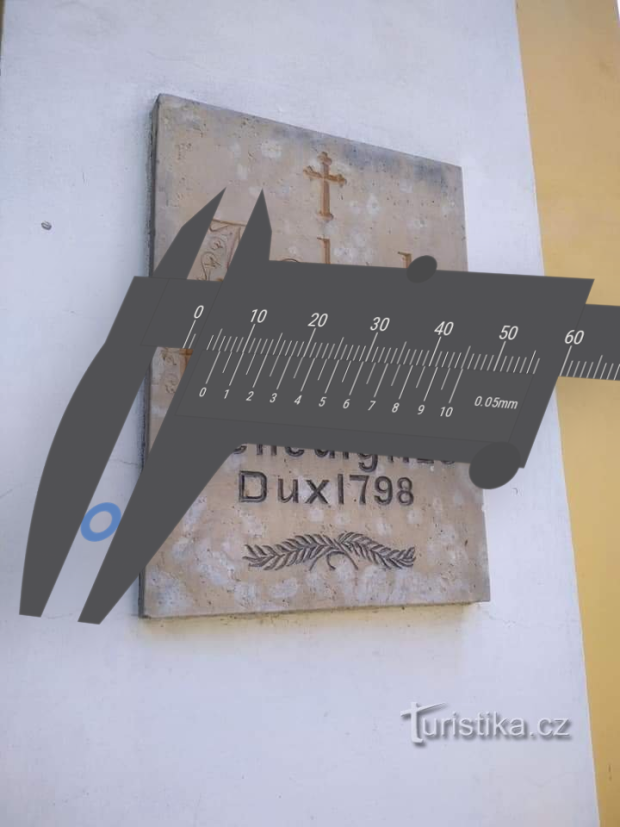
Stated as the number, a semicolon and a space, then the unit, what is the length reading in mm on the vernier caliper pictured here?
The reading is 6.2; mm
